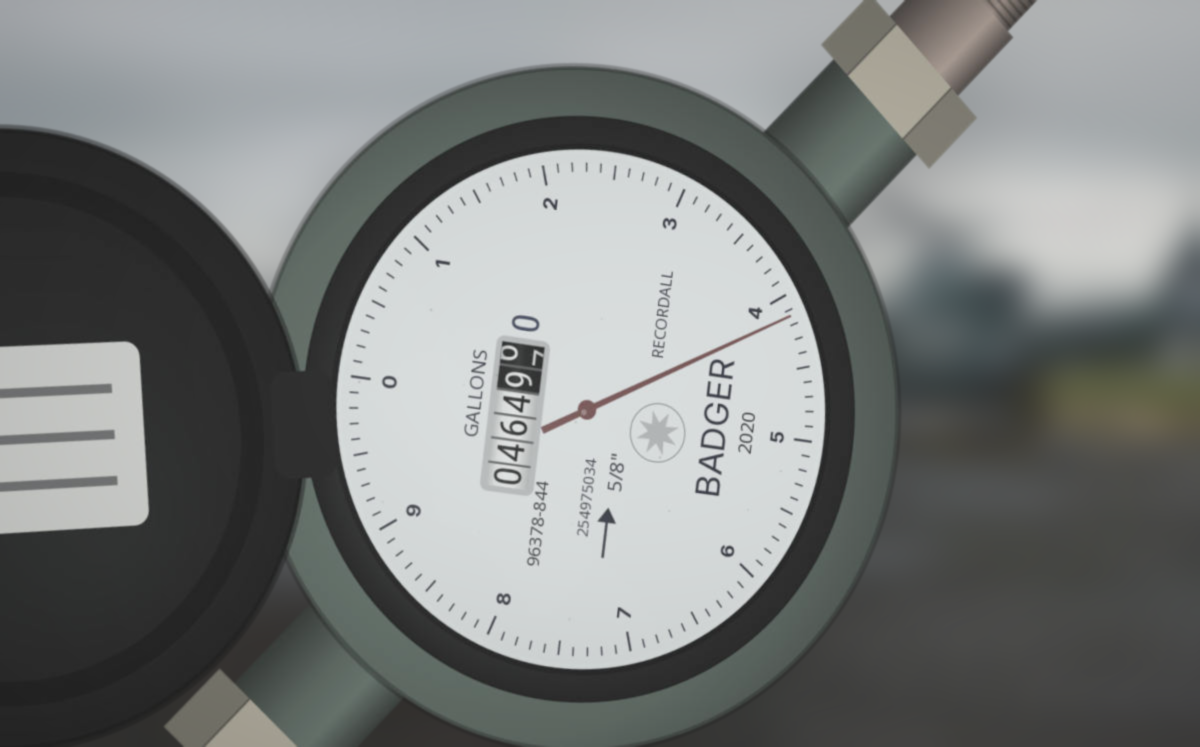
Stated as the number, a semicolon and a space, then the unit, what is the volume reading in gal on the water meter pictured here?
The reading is 464964.1; gal
